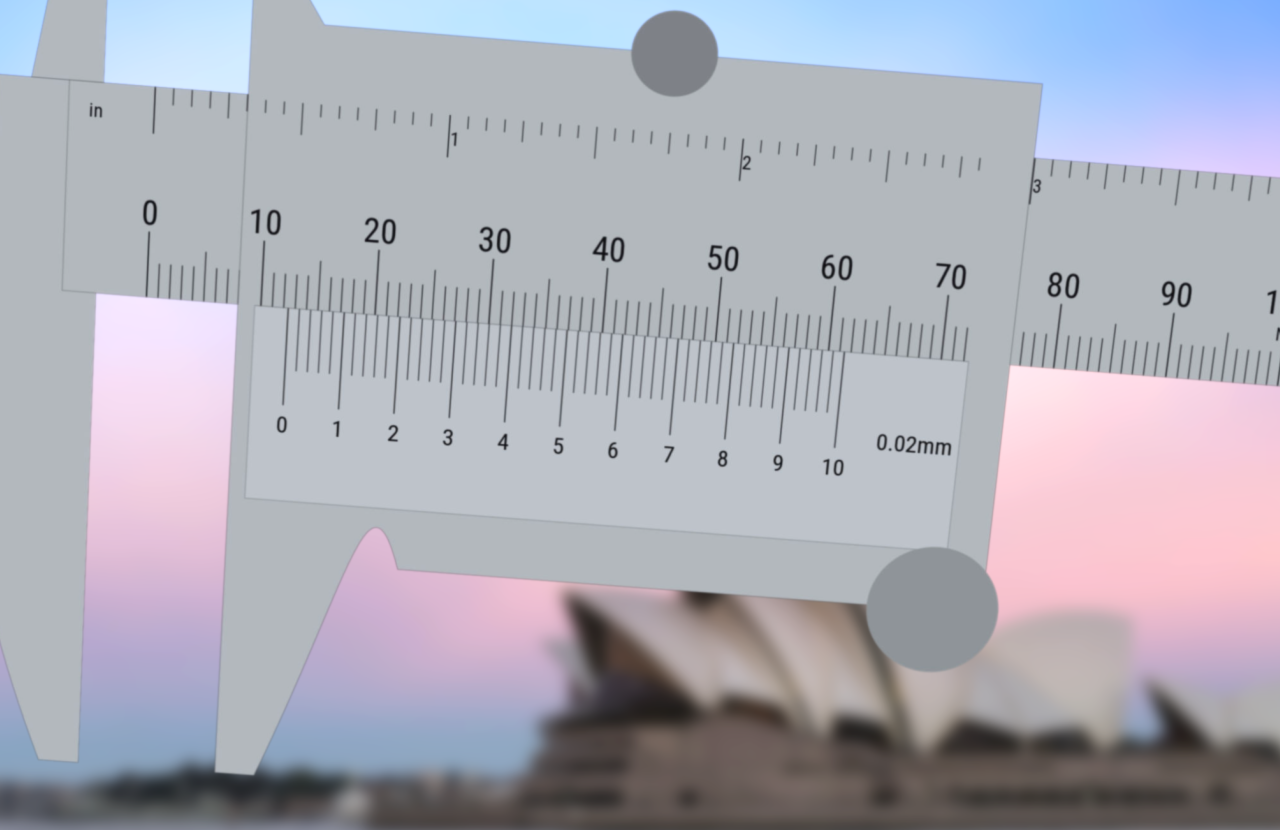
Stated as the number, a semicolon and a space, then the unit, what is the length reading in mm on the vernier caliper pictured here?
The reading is 12.4; mm
